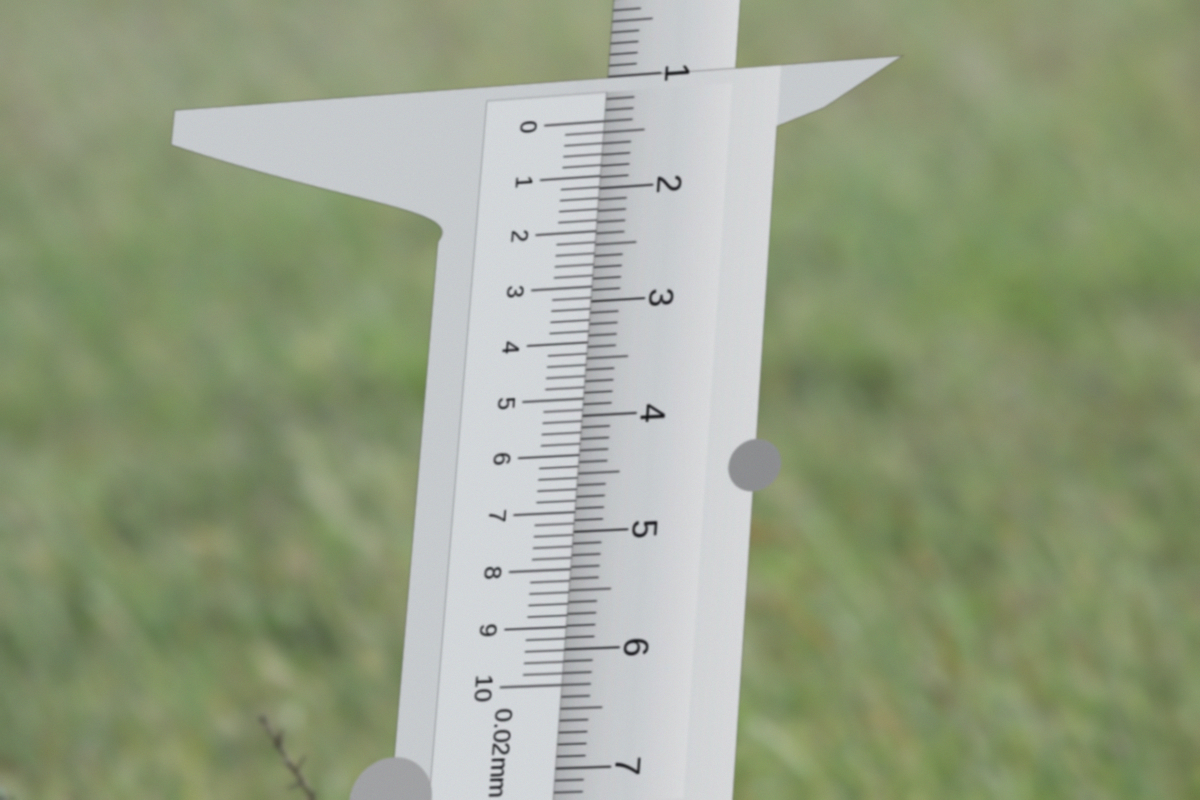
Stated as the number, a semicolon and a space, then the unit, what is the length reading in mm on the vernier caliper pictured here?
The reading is 14.0; mm
